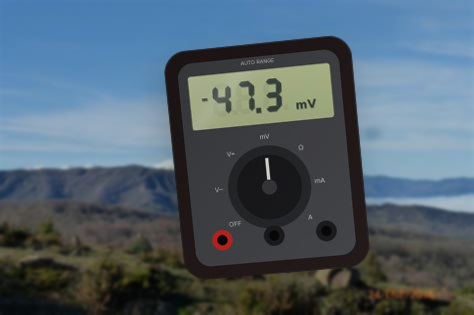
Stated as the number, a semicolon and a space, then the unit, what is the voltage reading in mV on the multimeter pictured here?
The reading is -47.3; mV
